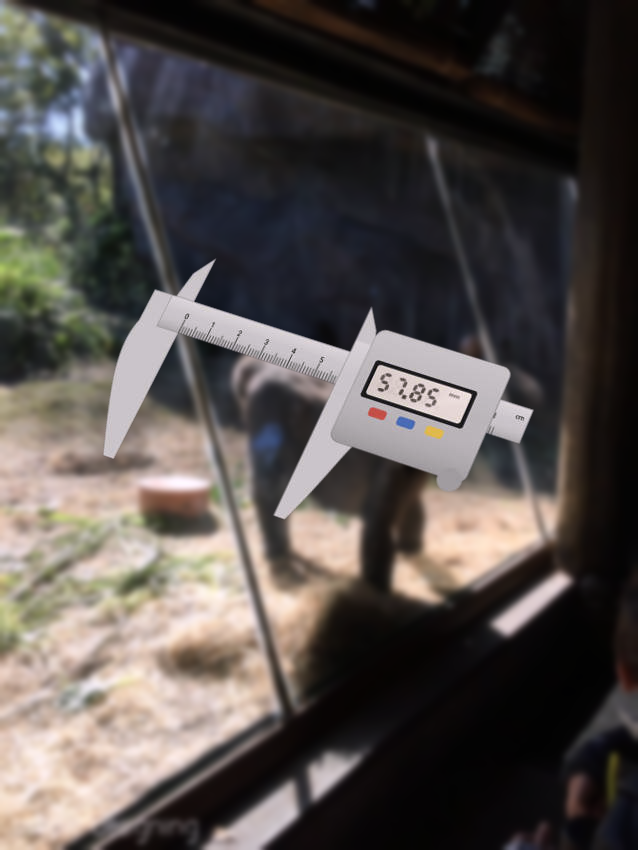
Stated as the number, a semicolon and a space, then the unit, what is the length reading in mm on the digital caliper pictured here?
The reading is 57.85; mm
